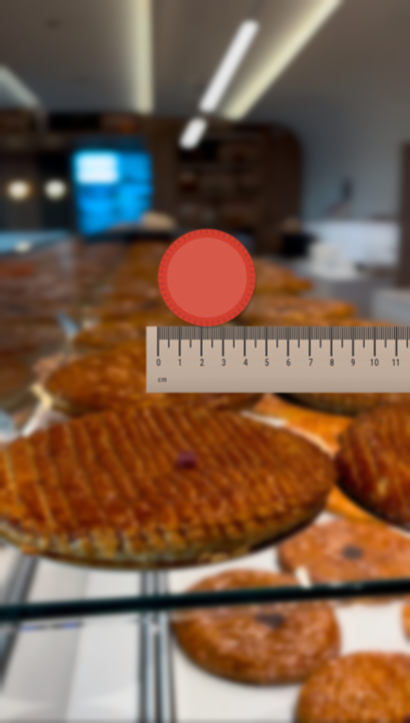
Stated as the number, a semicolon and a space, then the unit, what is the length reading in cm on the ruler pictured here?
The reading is 4.5; cm
